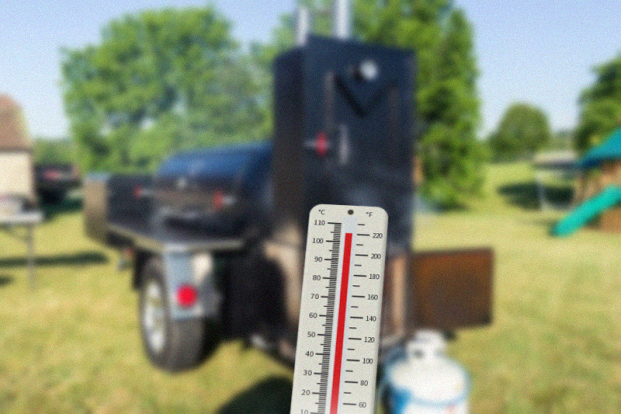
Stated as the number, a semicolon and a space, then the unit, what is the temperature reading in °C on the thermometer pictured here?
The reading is 105; °C
